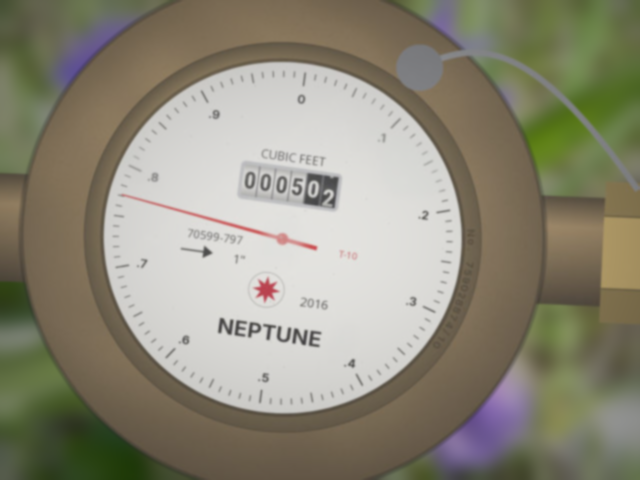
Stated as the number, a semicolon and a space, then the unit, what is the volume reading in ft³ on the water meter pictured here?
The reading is 501.77; ft³
